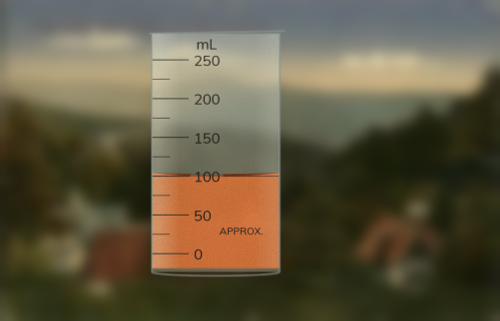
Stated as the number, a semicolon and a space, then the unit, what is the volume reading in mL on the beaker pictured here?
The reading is 100; mL
